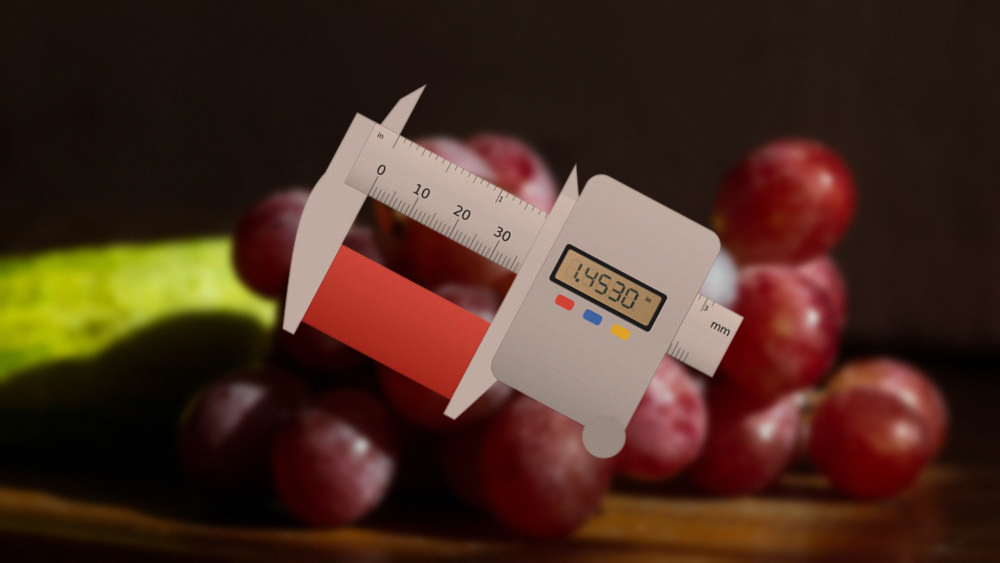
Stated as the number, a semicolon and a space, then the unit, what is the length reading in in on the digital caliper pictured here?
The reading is 1.4530; in
